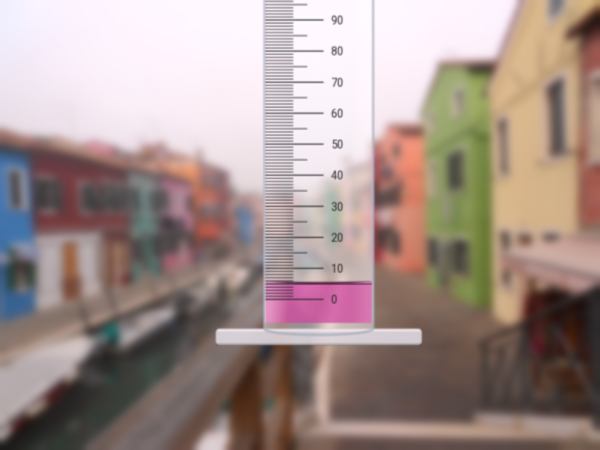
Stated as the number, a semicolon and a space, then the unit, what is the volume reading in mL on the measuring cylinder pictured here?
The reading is 5; mL
